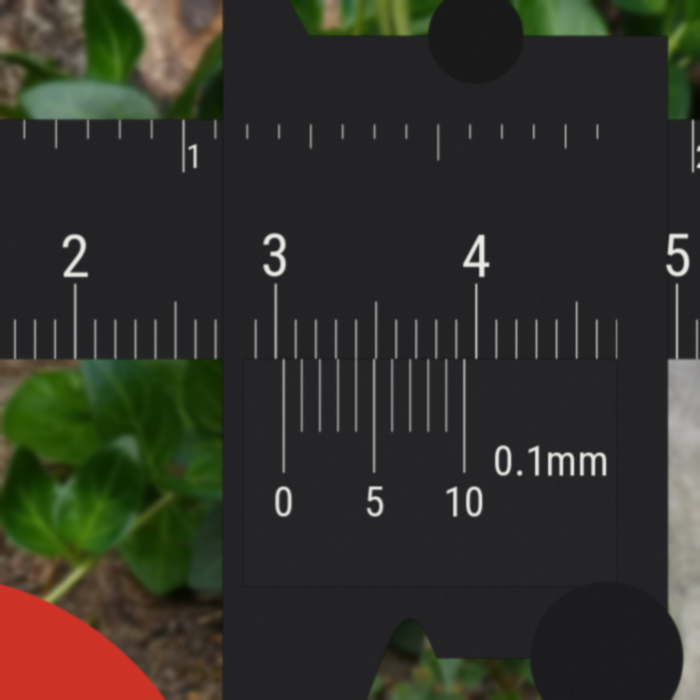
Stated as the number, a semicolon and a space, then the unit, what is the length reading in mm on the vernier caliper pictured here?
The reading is 30.4; mm
